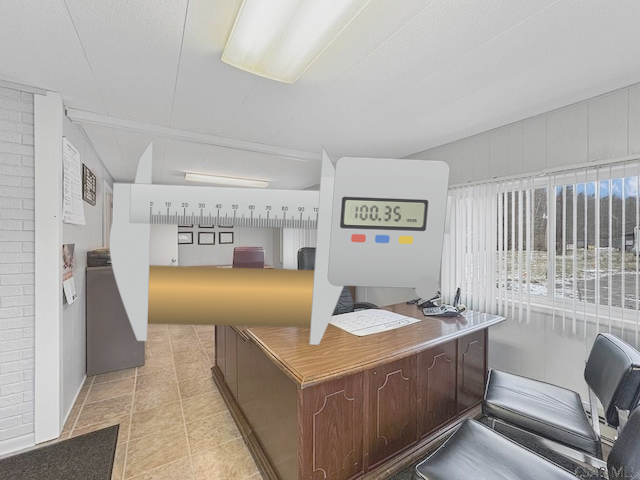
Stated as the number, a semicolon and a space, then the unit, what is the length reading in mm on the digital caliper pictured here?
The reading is 100.35; mm
